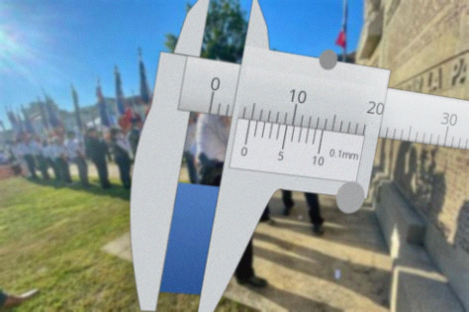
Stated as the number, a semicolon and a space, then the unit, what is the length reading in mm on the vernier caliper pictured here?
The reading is 4.8; mm
